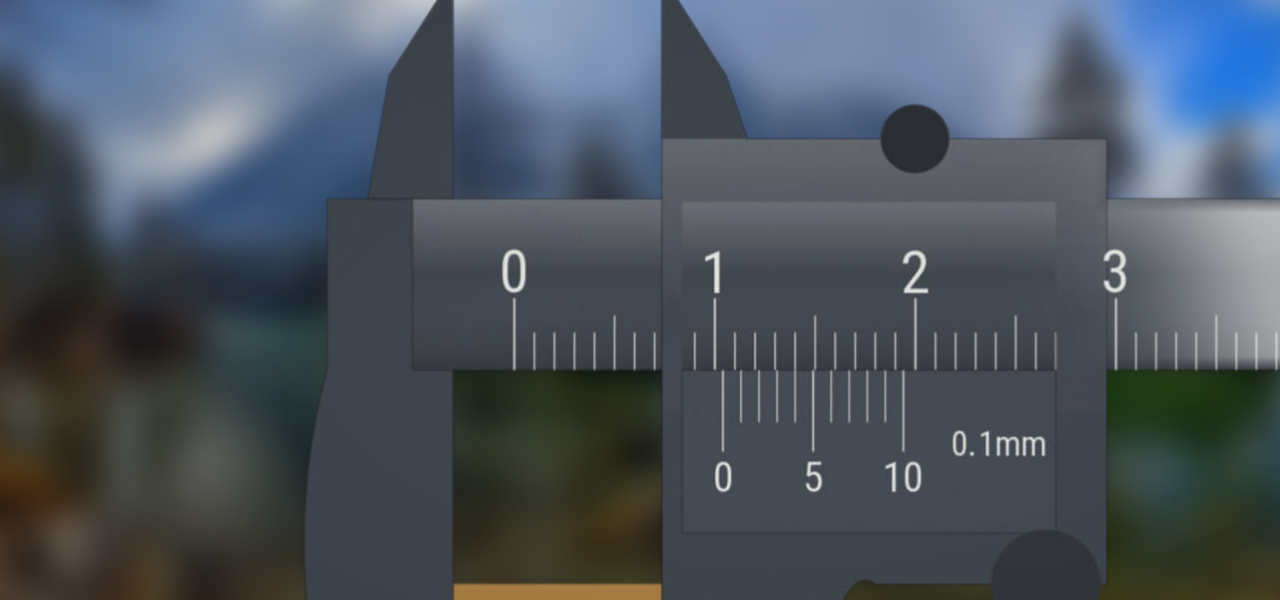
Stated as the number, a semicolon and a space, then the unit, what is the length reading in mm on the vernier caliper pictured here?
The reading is 10.4; mm
